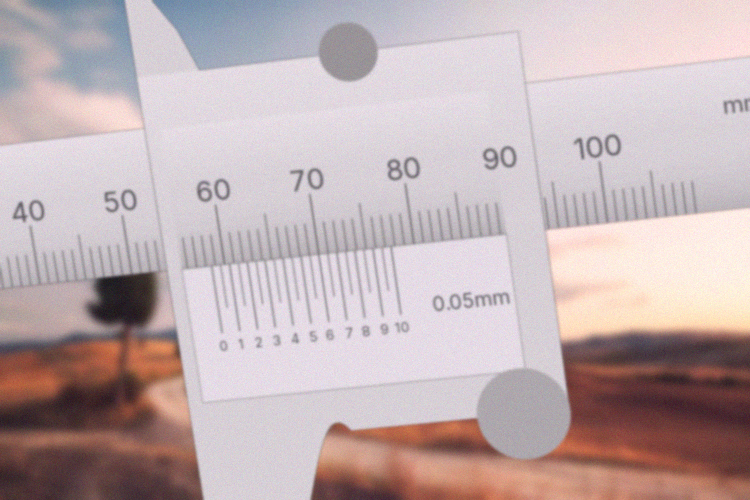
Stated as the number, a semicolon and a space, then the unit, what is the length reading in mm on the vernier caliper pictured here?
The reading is 58.6; mm
